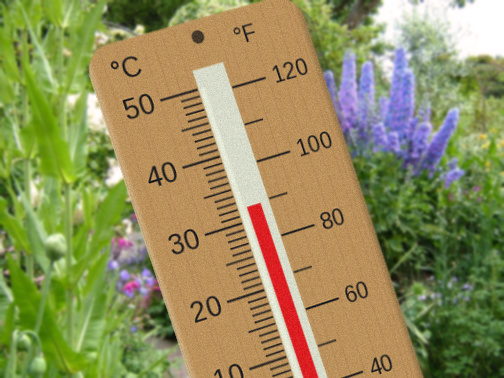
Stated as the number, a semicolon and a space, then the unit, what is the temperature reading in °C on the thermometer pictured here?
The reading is 32; °C
